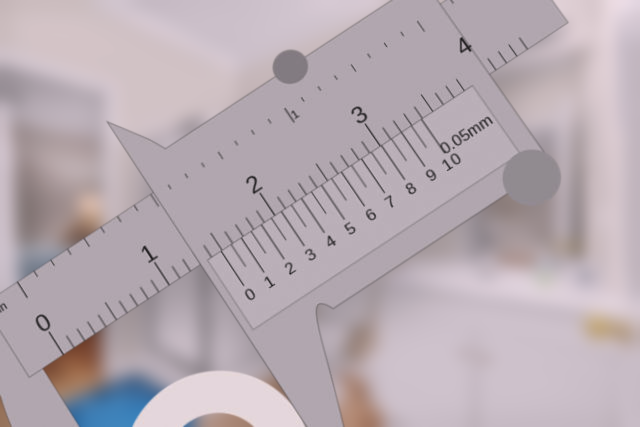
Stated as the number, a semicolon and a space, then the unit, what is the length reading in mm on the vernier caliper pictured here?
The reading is 14.9; mm
